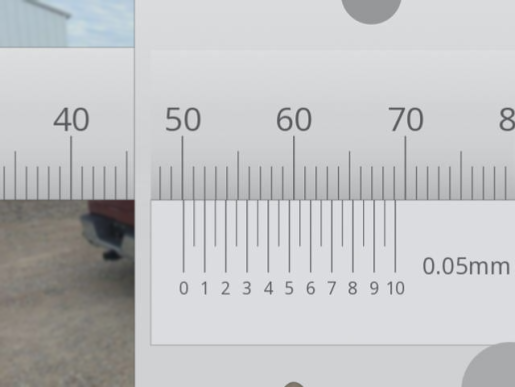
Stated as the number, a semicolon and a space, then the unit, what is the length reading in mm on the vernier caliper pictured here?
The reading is 50.1; mm
